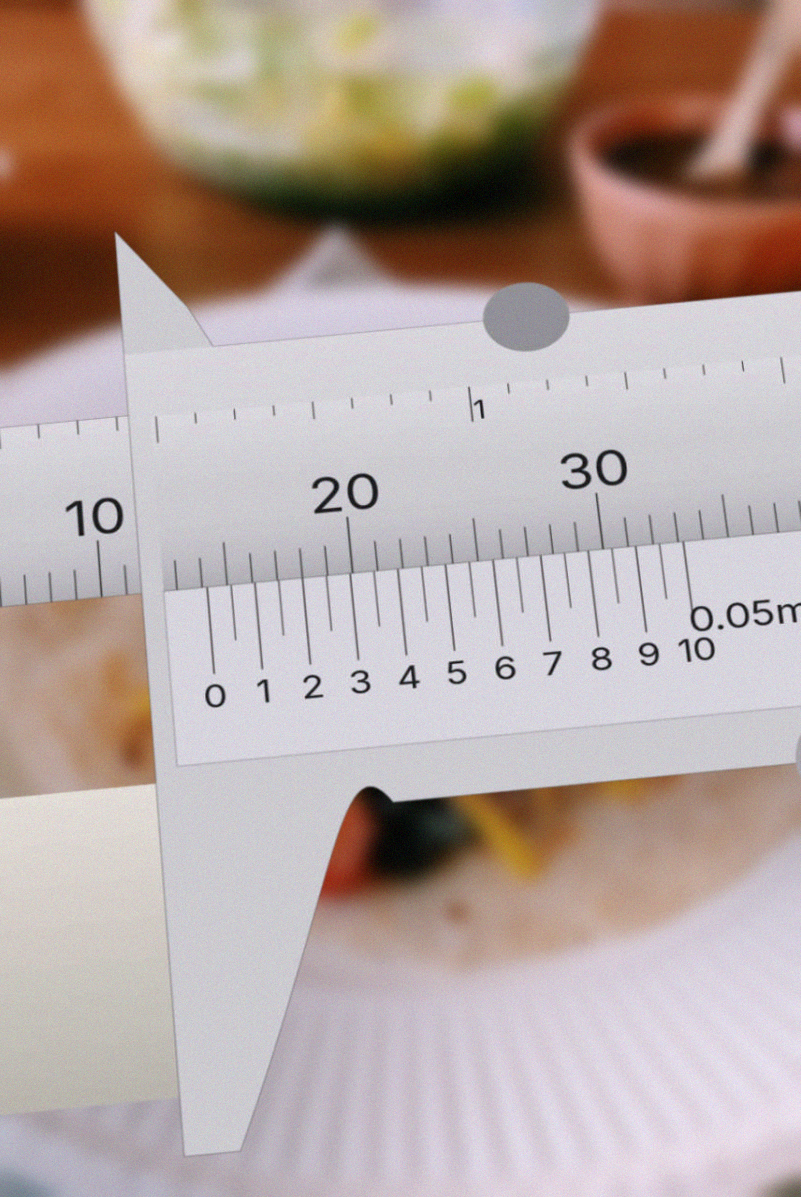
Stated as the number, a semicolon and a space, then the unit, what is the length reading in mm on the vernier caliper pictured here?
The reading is 14.20; mm
